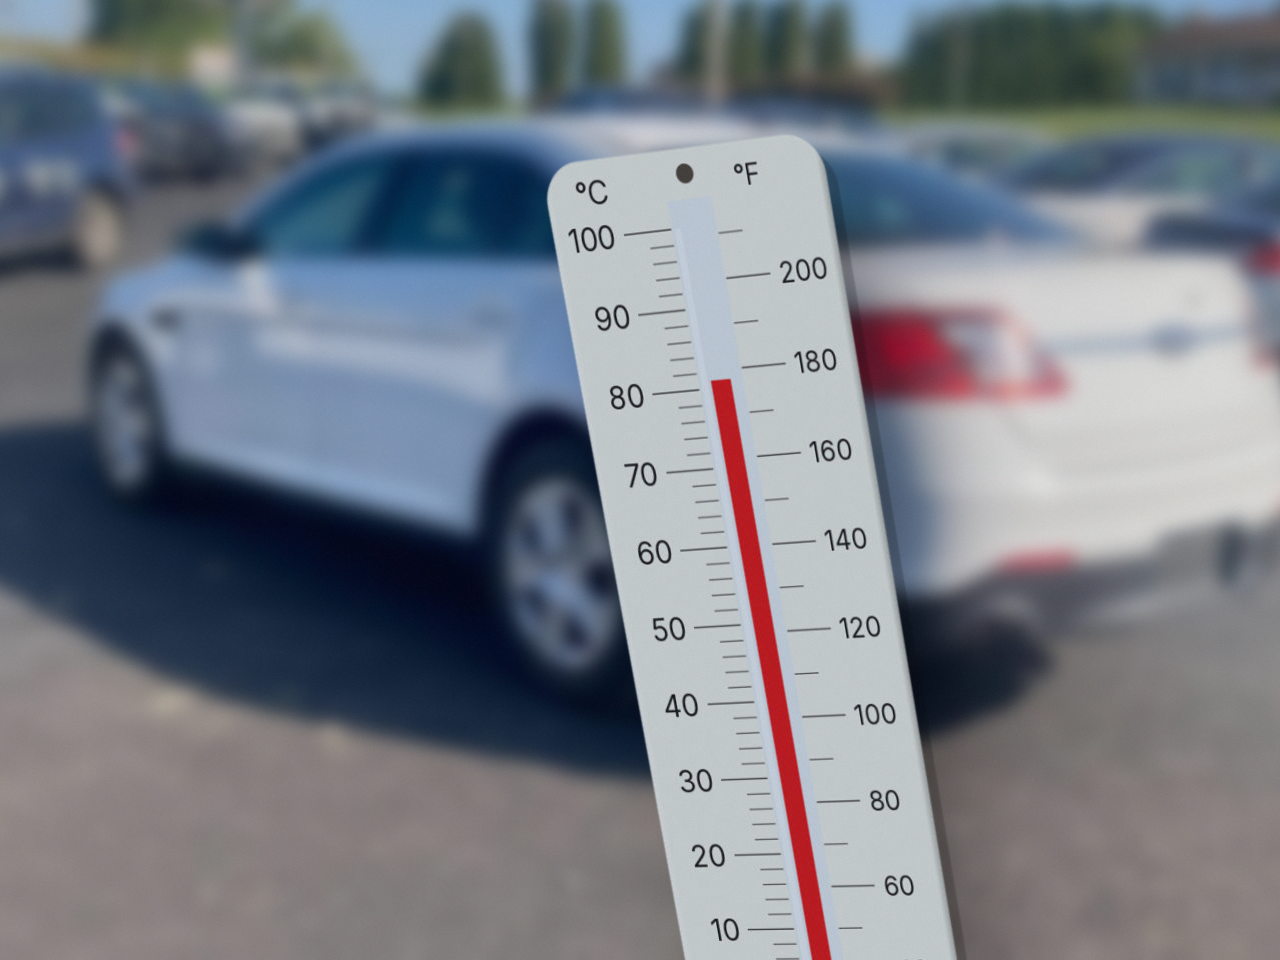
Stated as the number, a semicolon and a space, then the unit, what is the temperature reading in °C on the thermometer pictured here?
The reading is 81; °C
